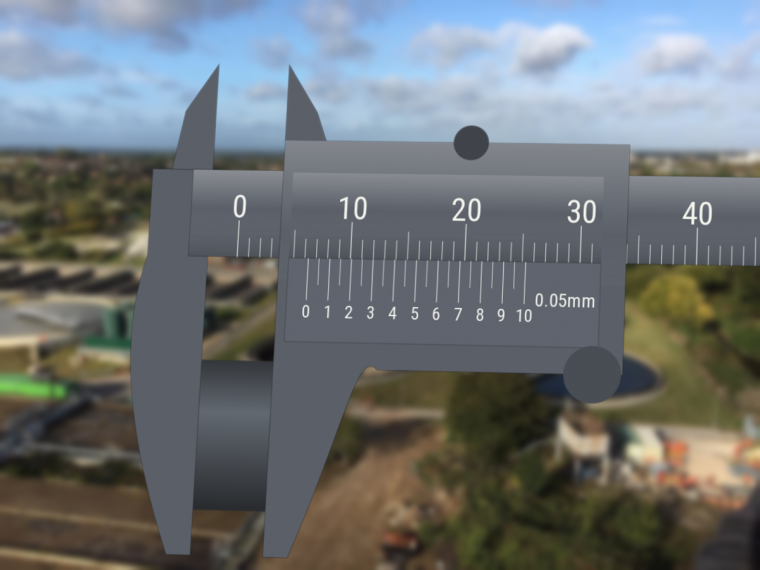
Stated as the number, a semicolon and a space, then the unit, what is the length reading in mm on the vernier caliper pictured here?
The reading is 6.3; mm
